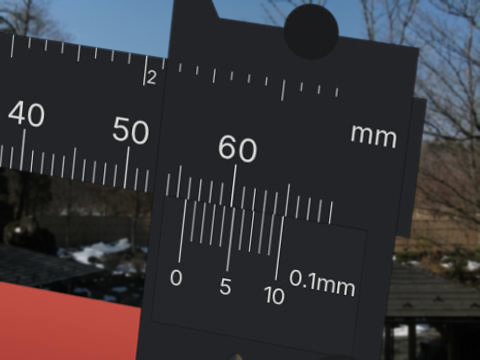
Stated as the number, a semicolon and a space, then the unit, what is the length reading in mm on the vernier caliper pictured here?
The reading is 55.8; mm
